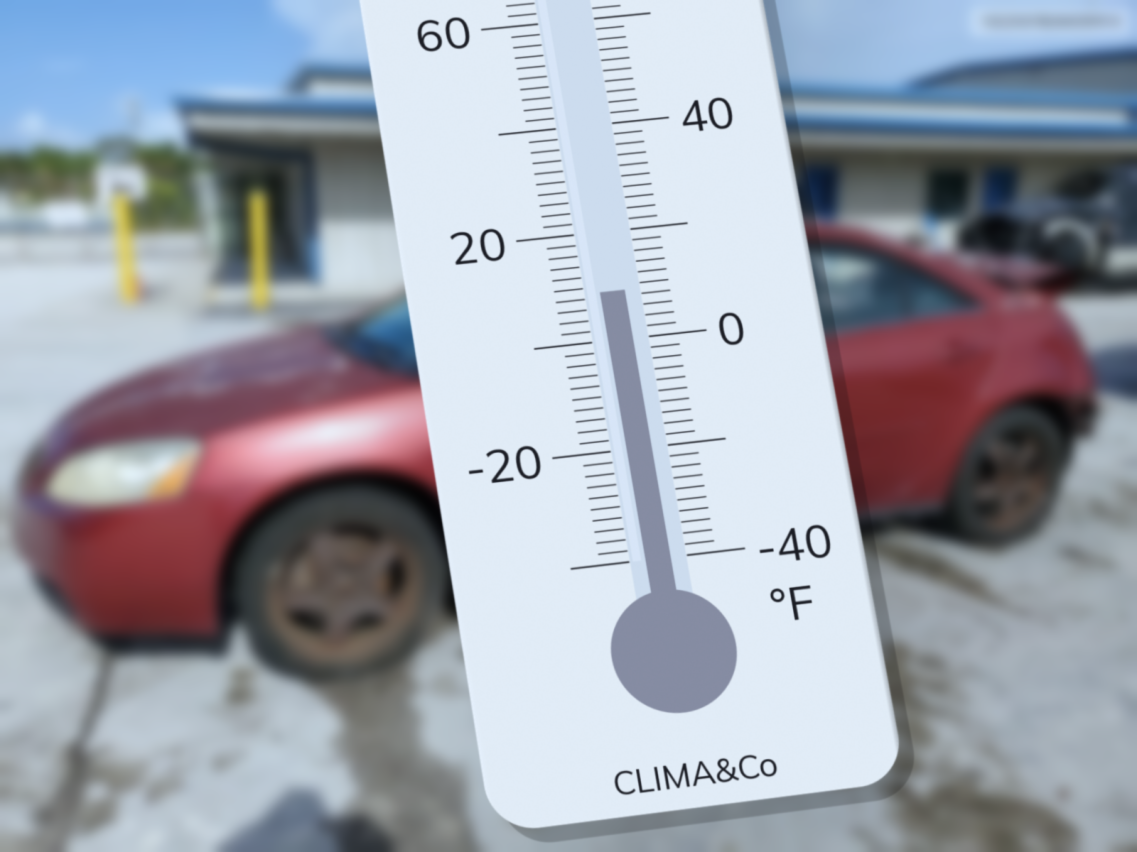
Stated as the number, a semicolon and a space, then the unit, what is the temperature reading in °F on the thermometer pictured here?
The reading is 9; °F
